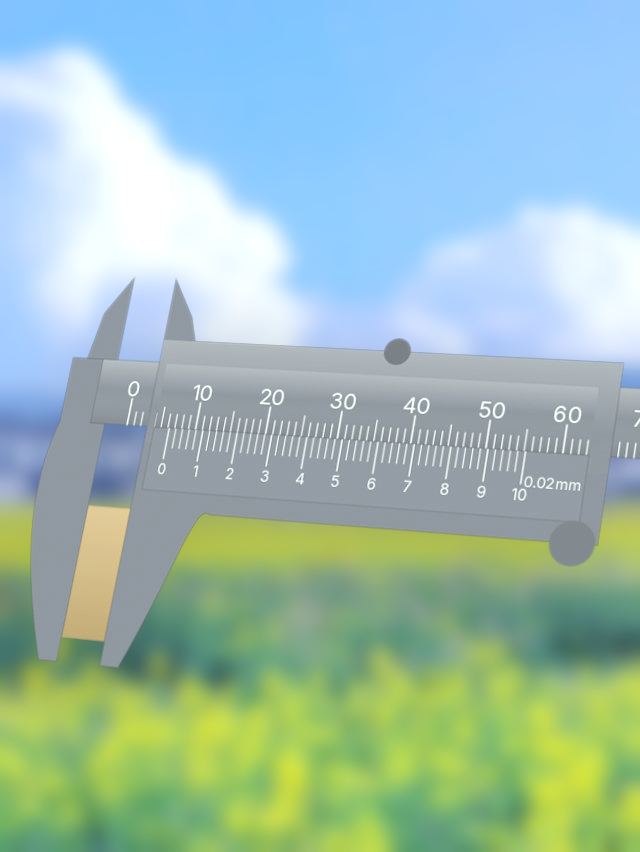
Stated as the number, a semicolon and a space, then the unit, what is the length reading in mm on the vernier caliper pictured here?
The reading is 6.2; mm
